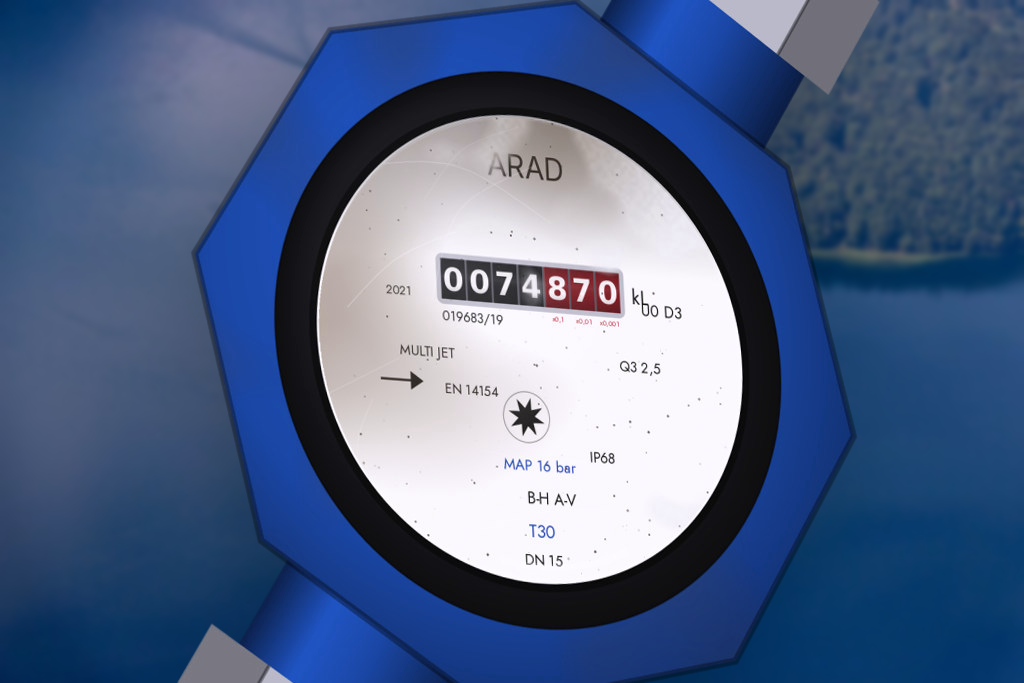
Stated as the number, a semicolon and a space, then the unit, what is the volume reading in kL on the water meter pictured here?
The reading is 74.870; kL
